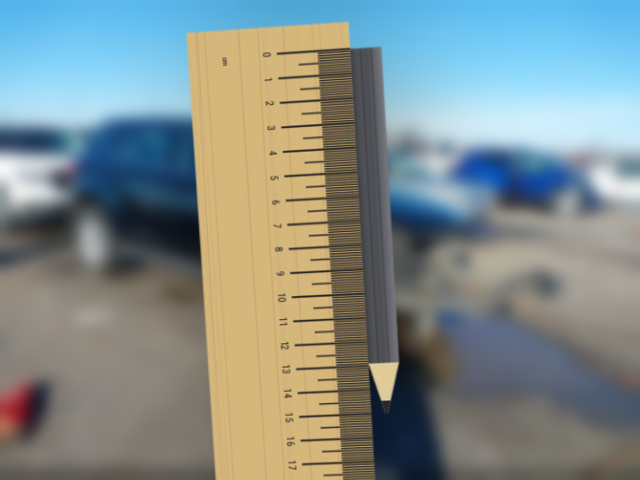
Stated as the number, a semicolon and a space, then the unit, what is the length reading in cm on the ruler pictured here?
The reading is 15; cm
